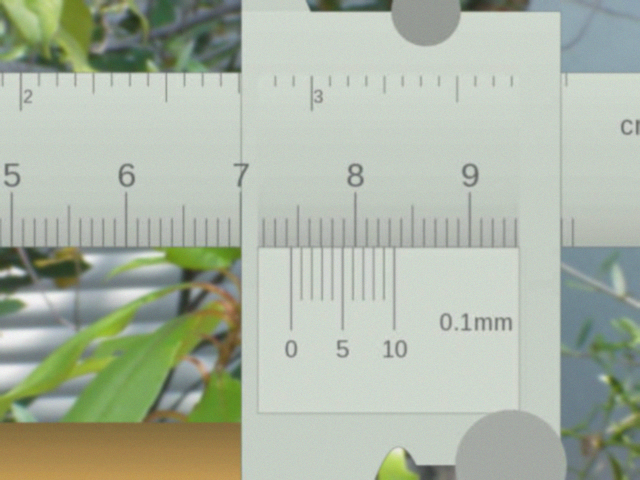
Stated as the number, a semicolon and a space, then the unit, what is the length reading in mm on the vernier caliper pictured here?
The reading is 74.4; mm
